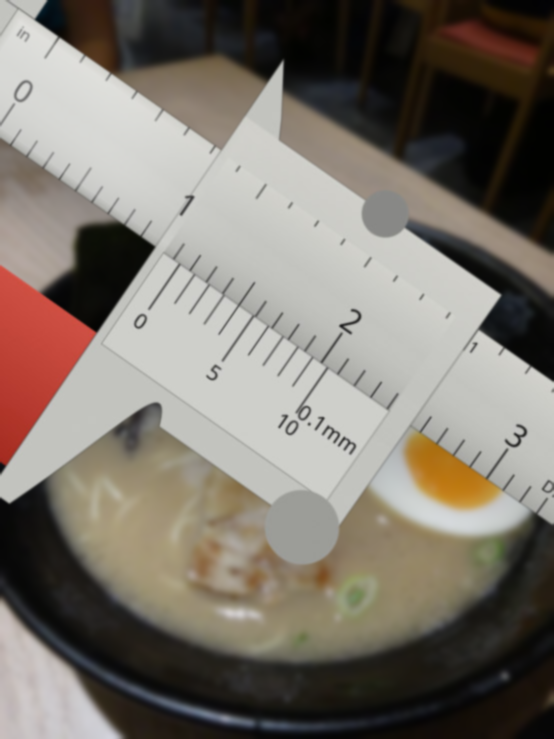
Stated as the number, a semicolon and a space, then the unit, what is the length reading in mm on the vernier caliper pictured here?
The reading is 11.4; mm
